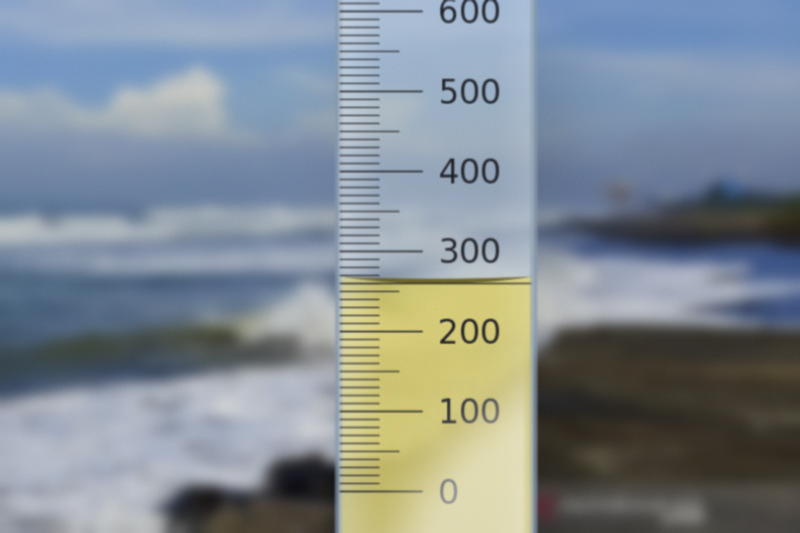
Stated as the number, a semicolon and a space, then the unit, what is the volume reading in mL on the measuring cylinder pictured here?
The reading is 260; mL
